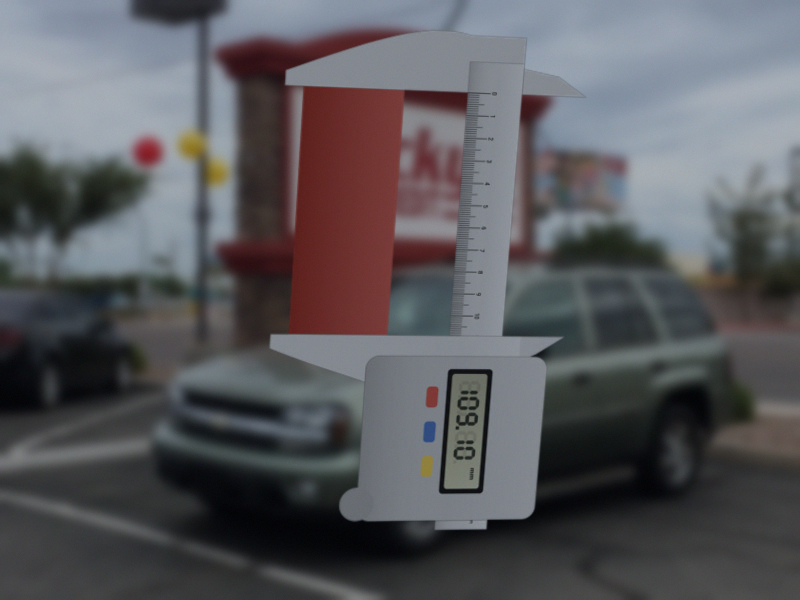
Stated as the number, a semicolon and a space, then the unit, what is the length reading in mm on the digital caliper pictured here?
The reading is 109.10; mm
